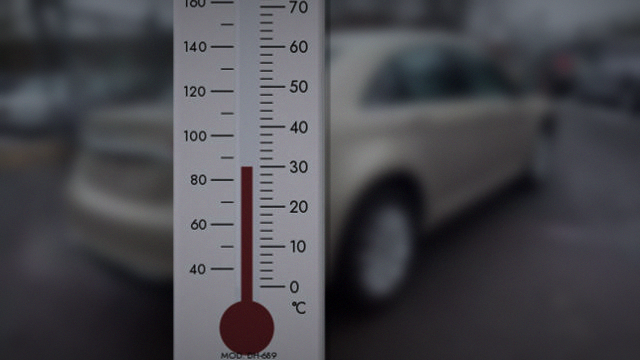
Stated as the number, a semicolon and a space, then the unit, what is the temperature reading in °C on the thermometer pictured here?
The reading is 30; °C
